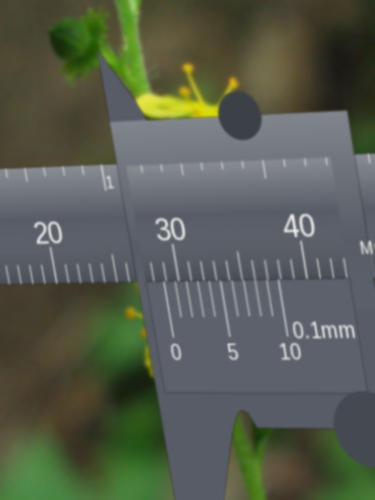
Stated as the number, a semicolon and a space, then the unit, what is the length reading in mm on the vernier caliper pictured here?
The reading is 28.8; mm
